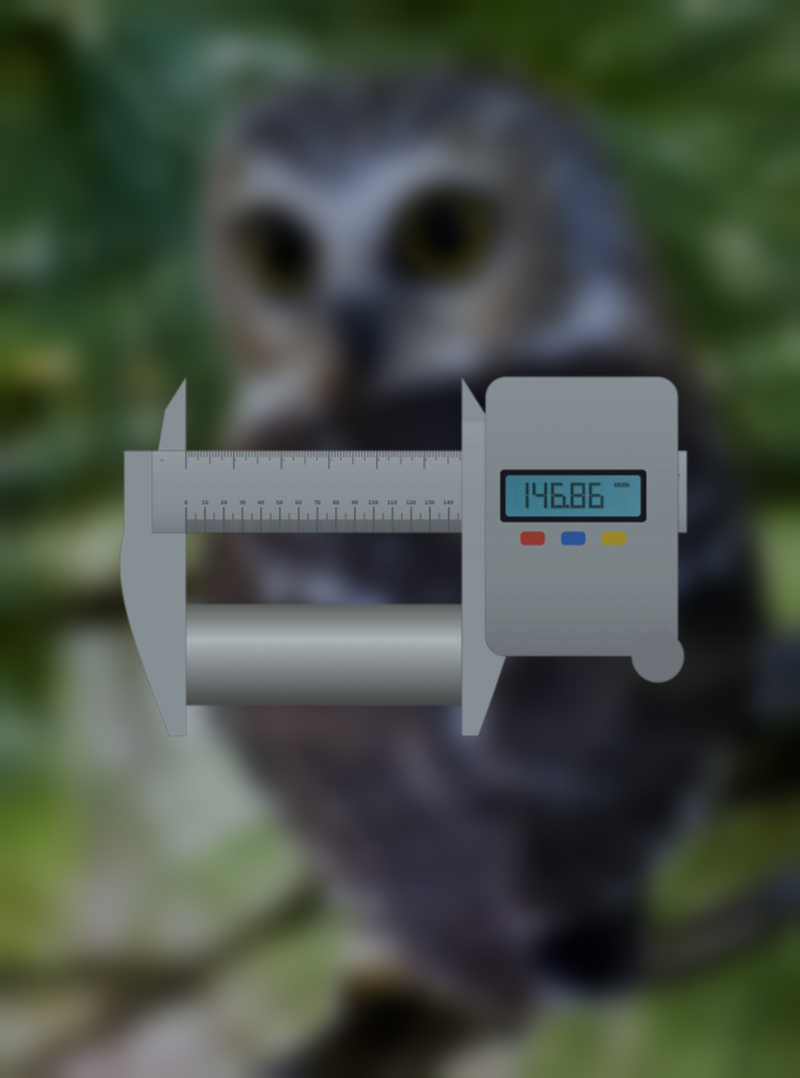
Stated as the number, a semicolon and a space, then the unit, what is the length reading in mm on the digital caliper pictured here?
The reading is 146.86; mm
